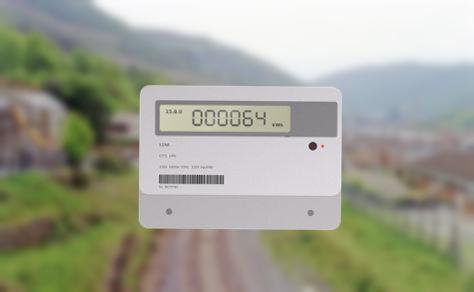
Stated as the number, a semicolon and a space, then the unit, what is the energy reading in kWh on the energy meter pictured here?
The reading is 64; kWh
